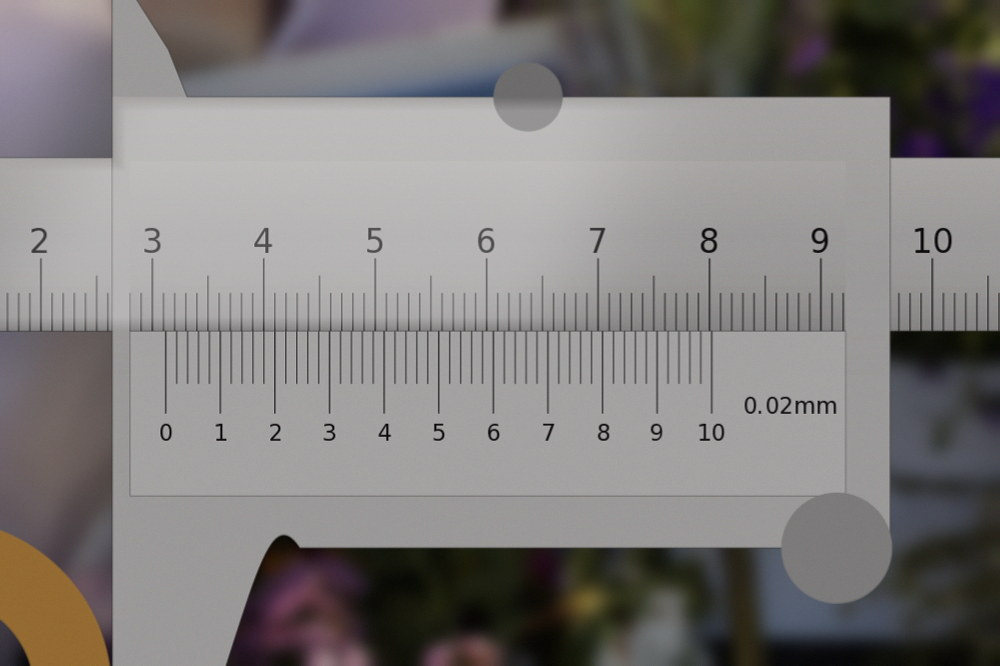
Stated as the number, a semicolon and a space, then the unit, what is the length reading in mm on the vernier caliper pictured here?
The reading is 31.2; mm
